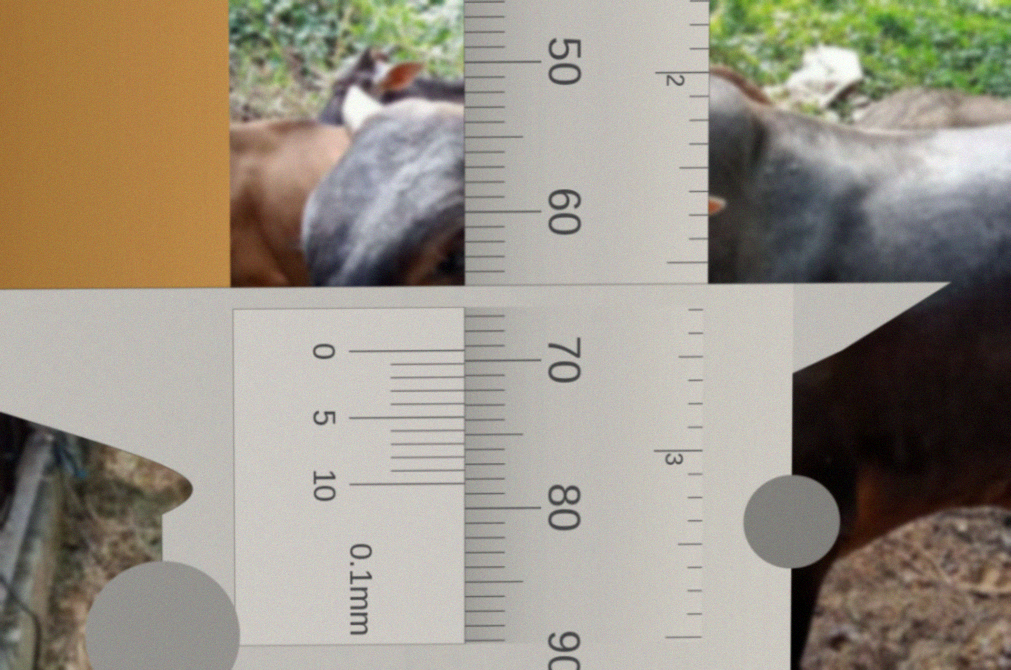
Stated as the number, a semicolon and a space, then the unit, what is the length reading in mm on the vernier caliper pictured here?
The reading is 69.3; mm
